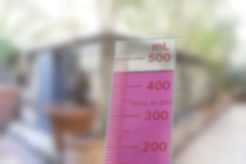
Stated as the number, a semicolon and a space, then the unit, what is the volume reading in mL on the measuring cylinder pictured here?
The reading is 450; mL
